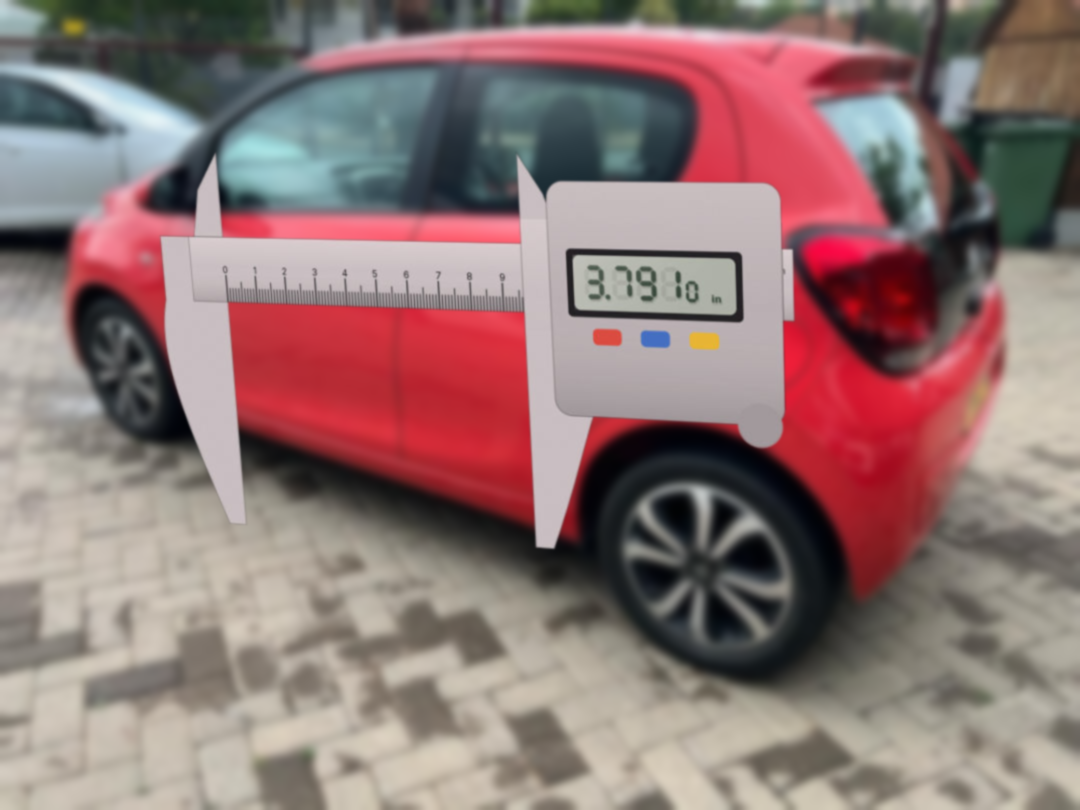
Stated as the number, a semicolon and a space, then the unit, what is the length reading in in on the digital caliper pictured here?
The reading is 3.7910; in
